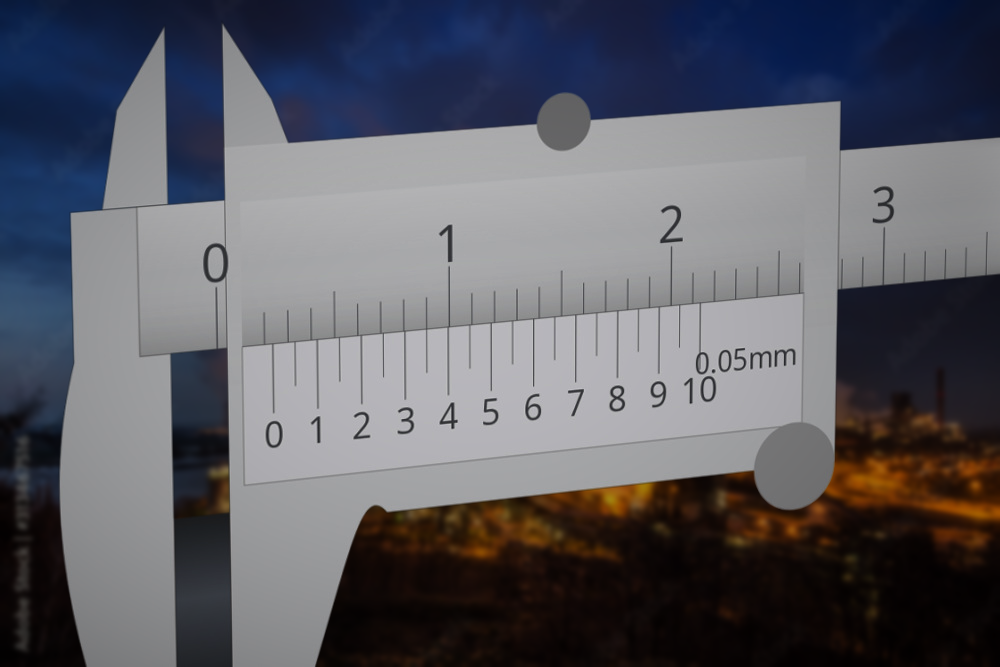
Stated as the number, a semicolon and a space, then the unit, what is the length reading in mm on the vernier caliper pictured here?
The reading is 2.35; mm
